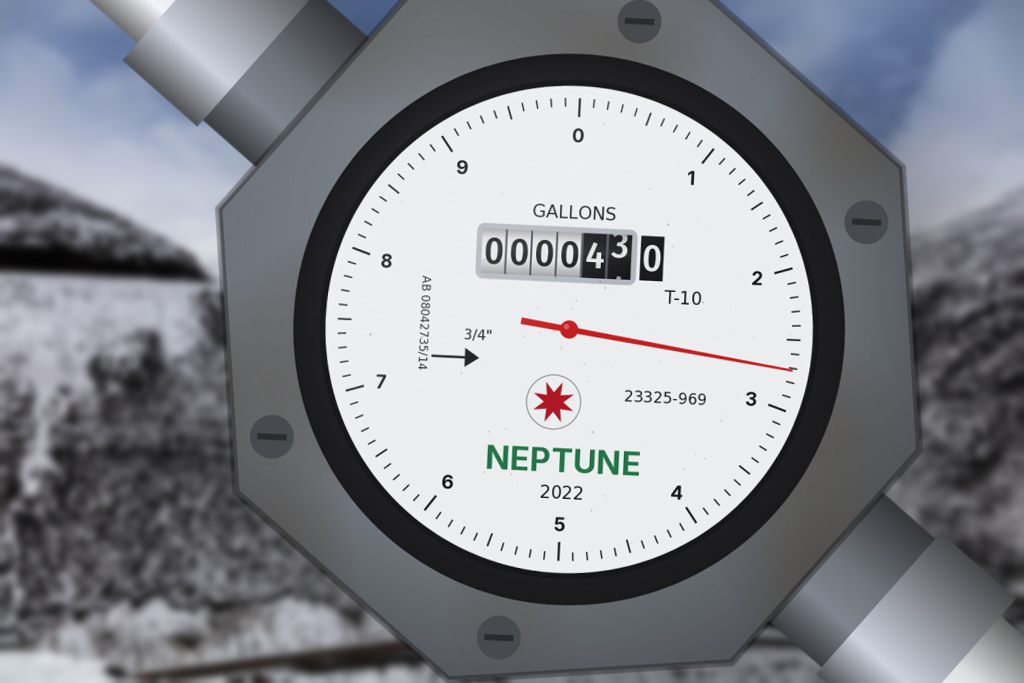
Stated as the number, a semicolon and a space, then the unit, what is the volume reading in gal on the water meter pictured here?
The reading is 432.7; gal
